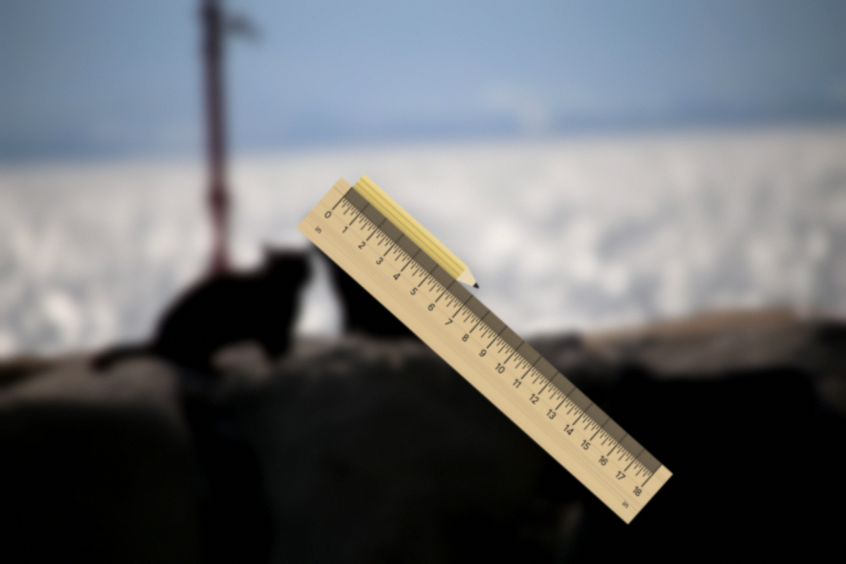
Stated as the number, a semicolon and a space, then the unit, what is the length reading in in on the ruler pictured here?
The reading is 7; in
